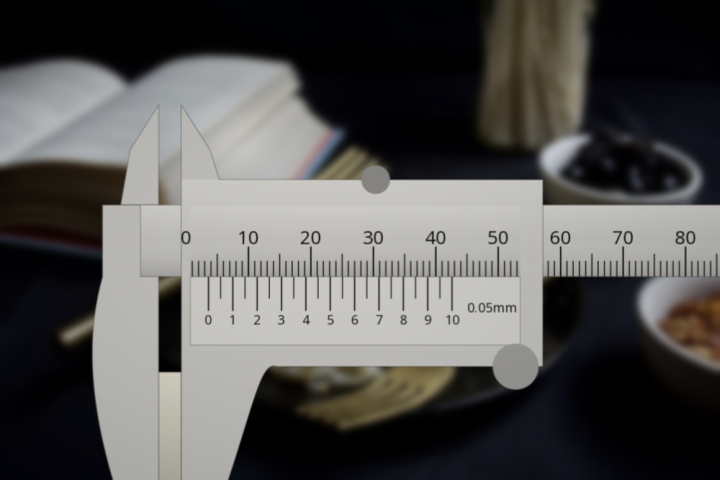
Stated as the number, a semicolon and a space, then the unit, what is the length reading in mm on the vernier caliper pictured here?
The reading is 3.6; mm
